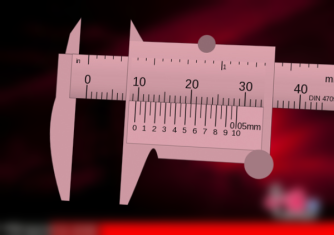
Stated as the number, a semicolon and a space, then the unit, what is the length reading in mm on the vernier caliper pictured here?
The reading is 9.6; mm
